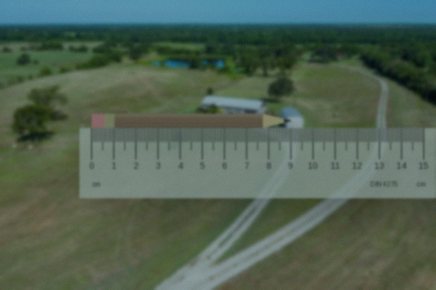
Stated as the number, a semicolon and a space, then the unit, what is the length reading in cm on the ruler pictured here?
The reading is 9; cm
